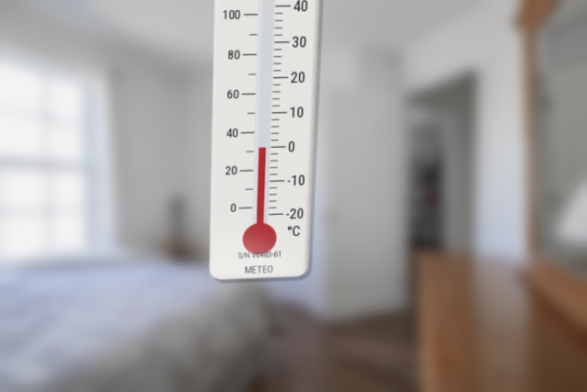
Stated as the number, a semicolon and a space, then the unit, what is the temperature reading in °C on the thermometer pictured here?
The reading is 0; °C
